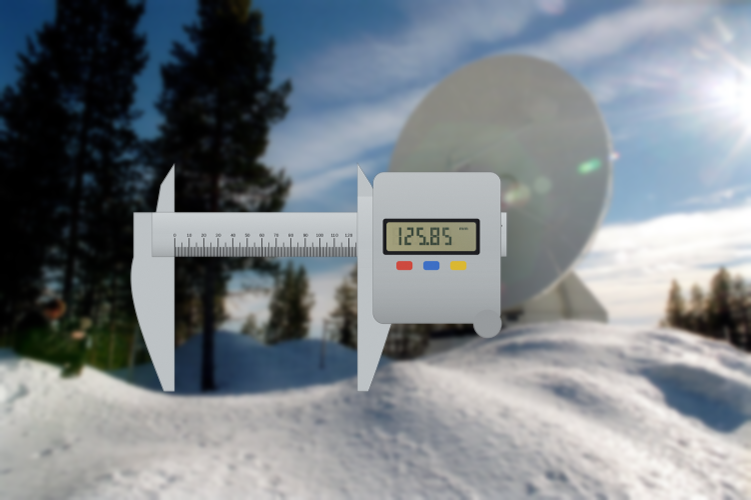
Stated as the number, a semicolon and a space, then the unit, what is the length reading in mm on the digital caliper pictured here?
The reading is 125.85; mm
